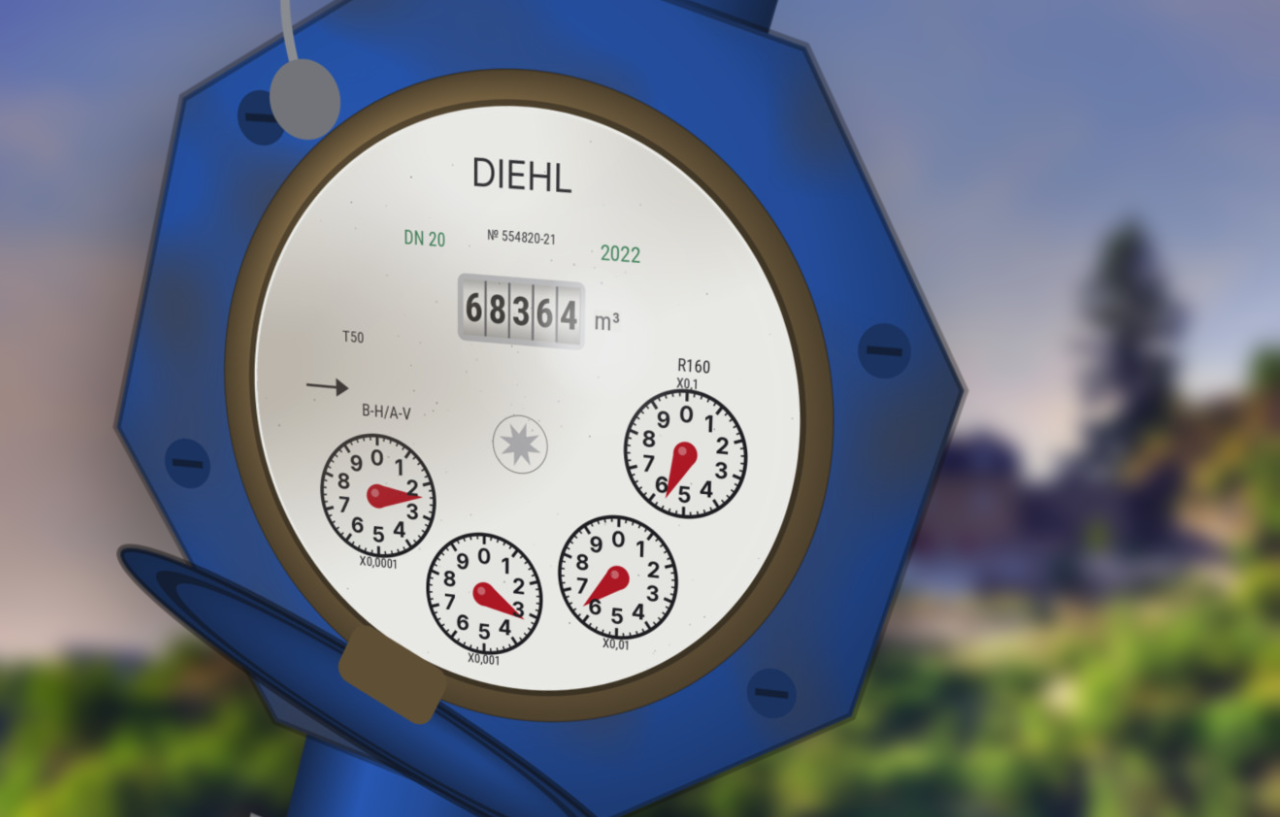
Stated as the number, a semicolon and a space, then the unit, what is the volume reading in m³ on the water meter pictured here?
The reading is 68364.5632; m³
